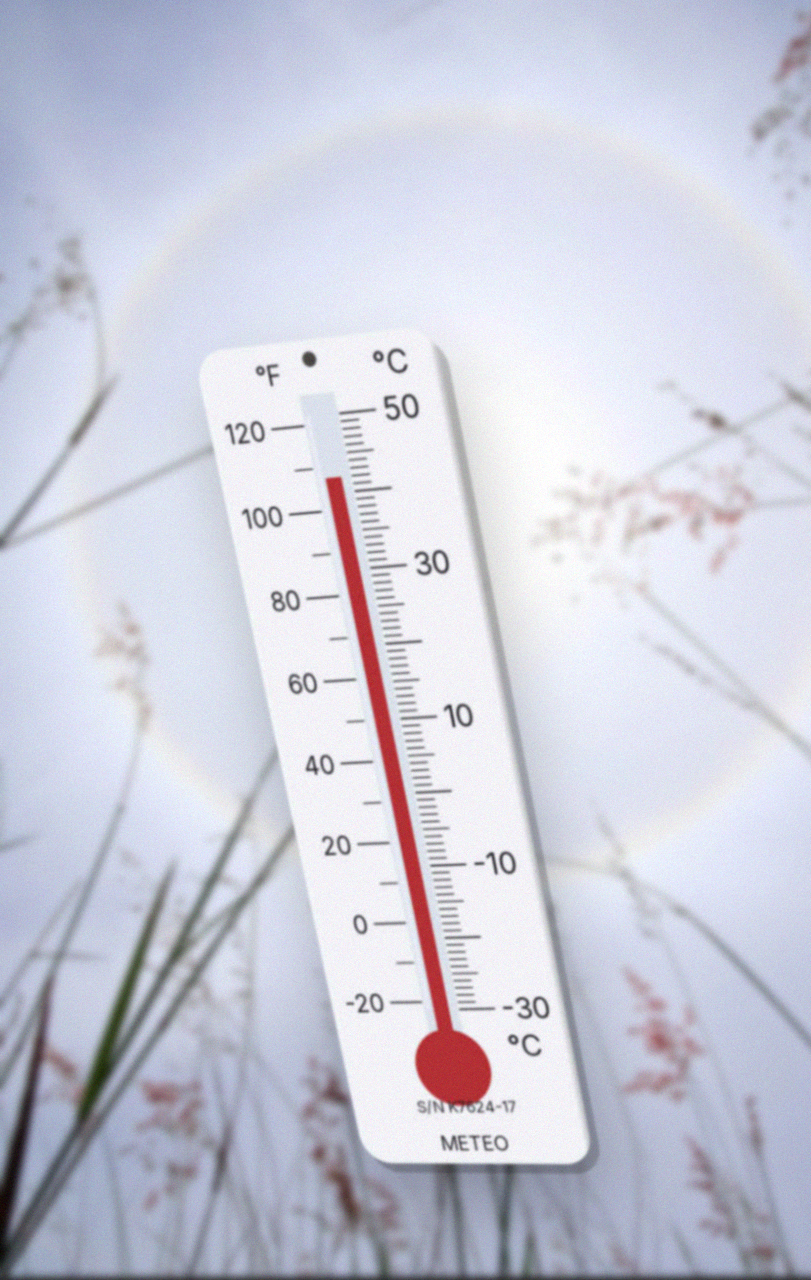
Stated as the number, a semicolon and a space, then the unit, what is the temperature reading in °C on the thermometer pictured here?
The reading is 42; °C
